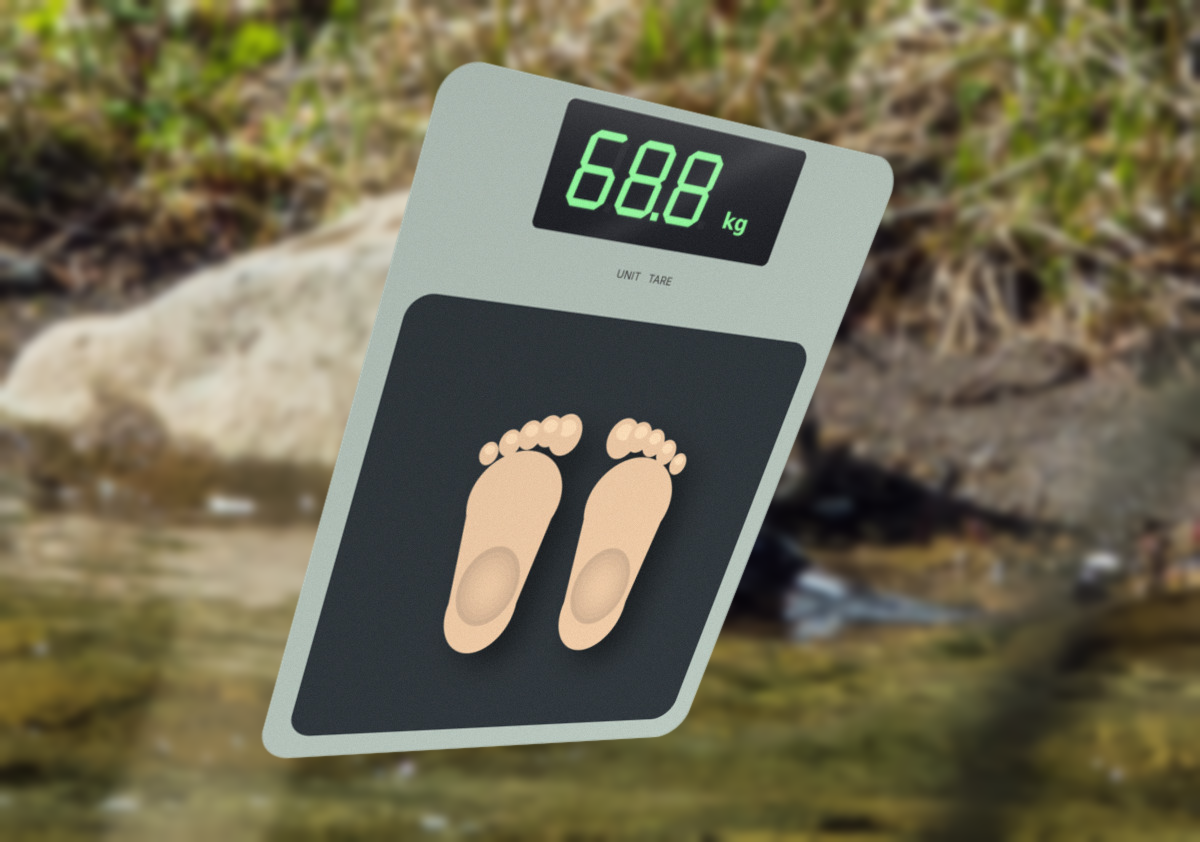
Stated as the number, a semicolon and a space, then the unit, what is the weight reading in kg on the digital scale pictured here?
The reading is 68.8; kg
